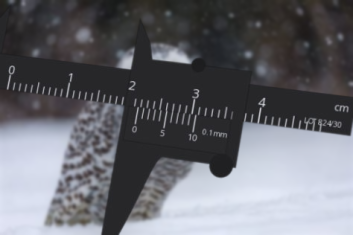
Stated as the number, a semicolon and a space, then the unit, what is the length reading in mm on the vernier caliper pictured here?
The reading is 21.6; mm
